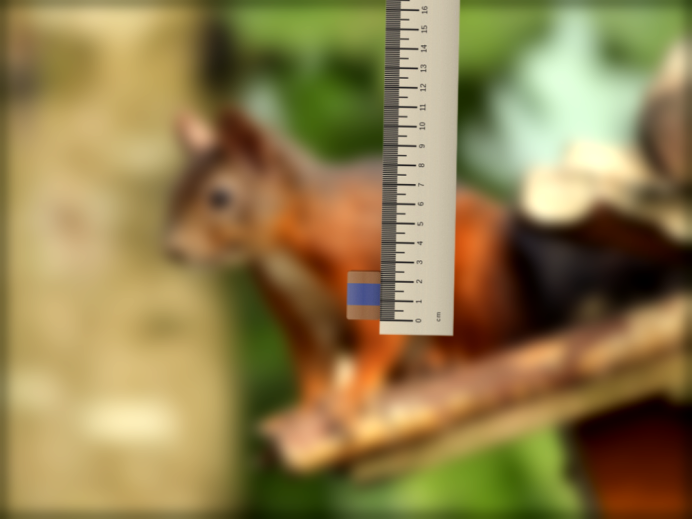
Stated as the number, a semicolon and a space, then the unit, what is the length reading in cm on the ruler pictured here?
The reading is 2.5; cm
